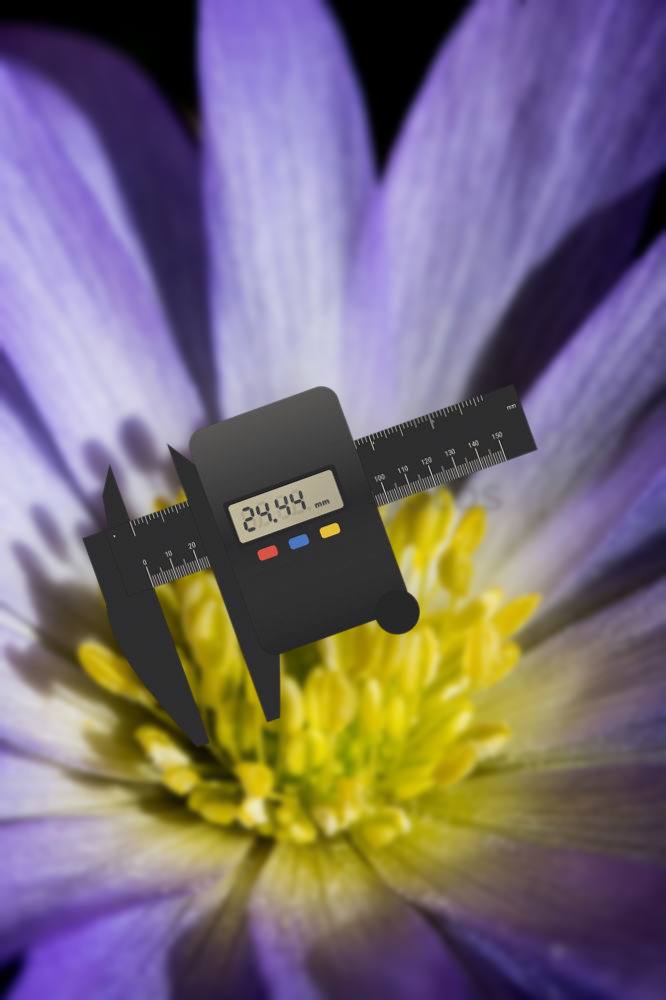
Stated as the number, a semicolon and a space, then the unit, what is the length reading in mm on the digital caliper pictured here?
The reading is 24.44; mm
